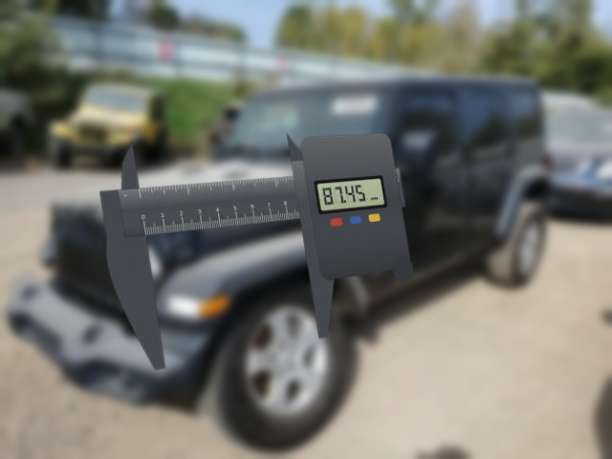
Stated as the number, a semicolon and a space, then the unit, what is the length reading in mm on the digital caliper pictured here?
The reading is 87.45; mm
